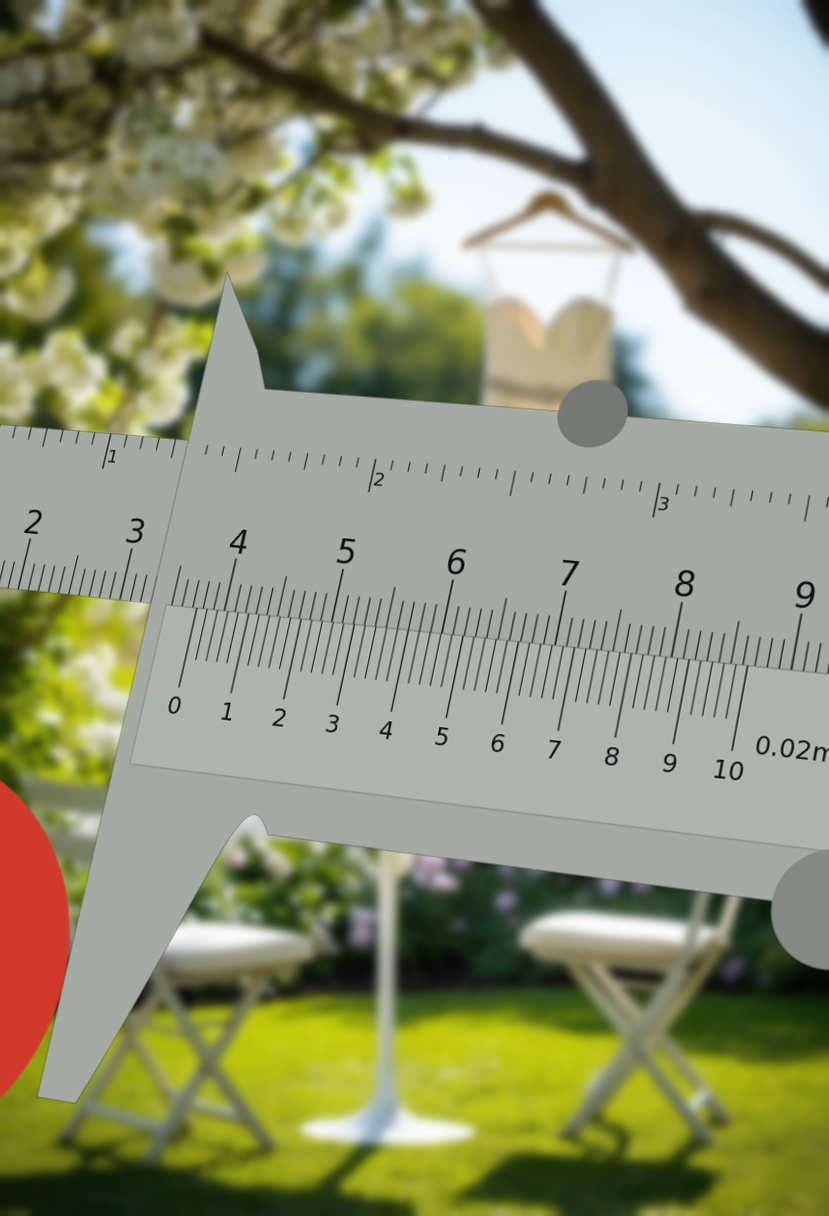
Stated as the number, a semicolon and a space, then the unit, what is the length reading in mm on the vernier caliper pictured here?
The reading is 37.4; mm
